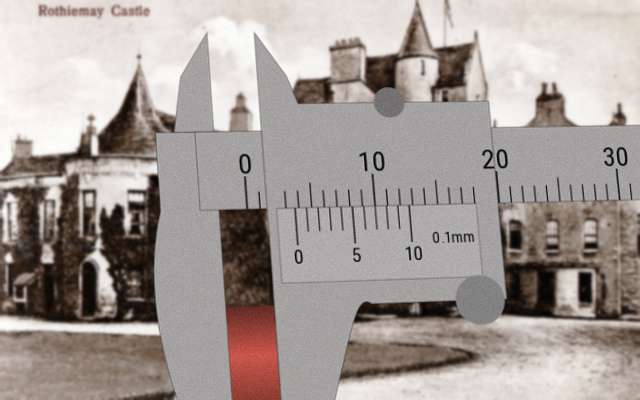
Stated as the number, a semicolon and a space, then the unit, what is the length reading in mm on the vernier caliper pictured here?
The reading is 3.7; mm
